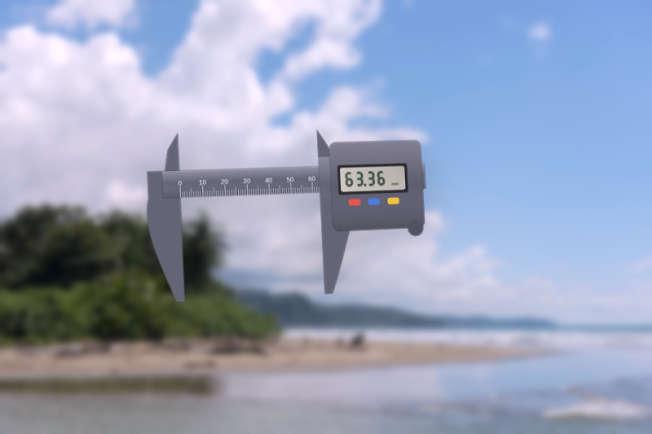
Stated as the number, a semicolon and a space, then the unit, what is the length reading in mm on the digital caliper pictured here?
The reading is 63.36; mm
